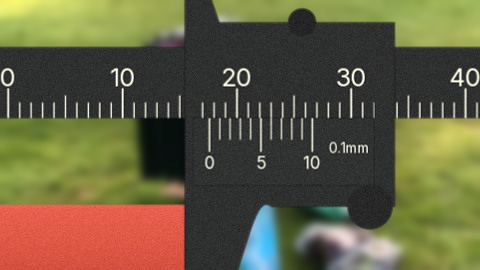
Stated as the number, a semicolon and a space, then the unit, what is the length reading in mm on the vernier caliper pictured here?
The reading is 17.6; mm
